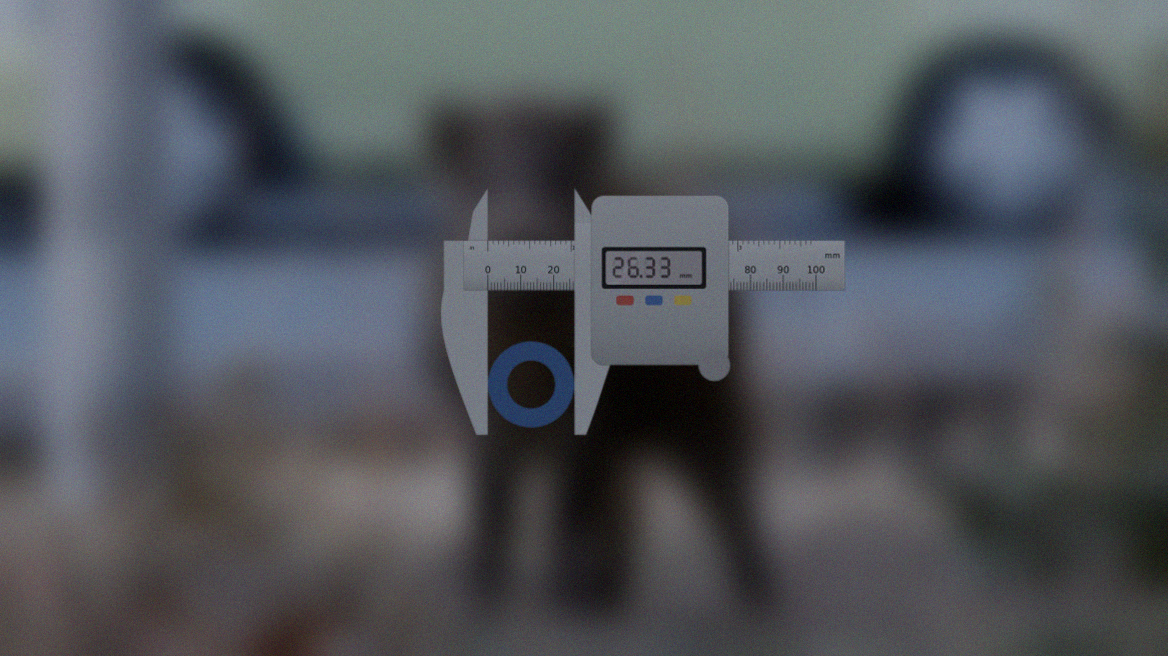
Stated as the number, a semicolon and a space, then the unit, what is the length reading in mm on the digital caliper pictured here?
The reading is 26.33; mm
